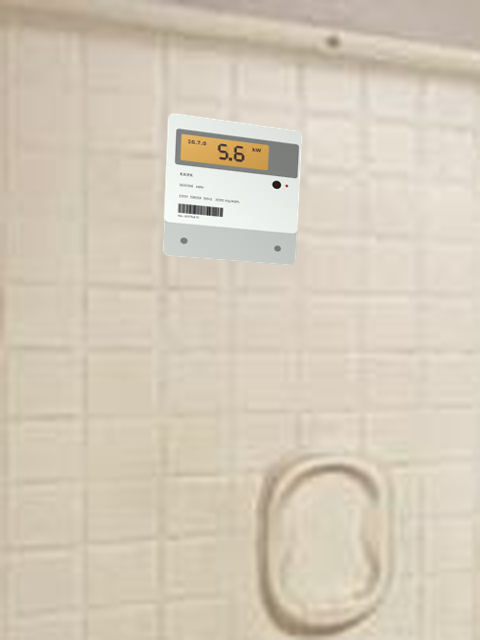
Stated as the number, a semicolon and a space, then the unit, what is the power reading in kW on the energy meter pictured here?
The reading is 5.6; kW
